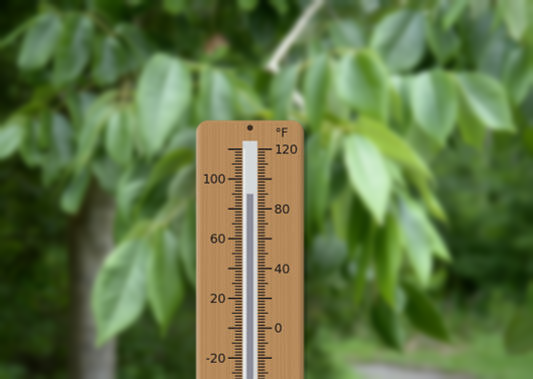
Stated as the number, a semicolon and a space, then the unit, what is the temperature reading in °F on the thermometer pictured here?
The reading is 90; °F
